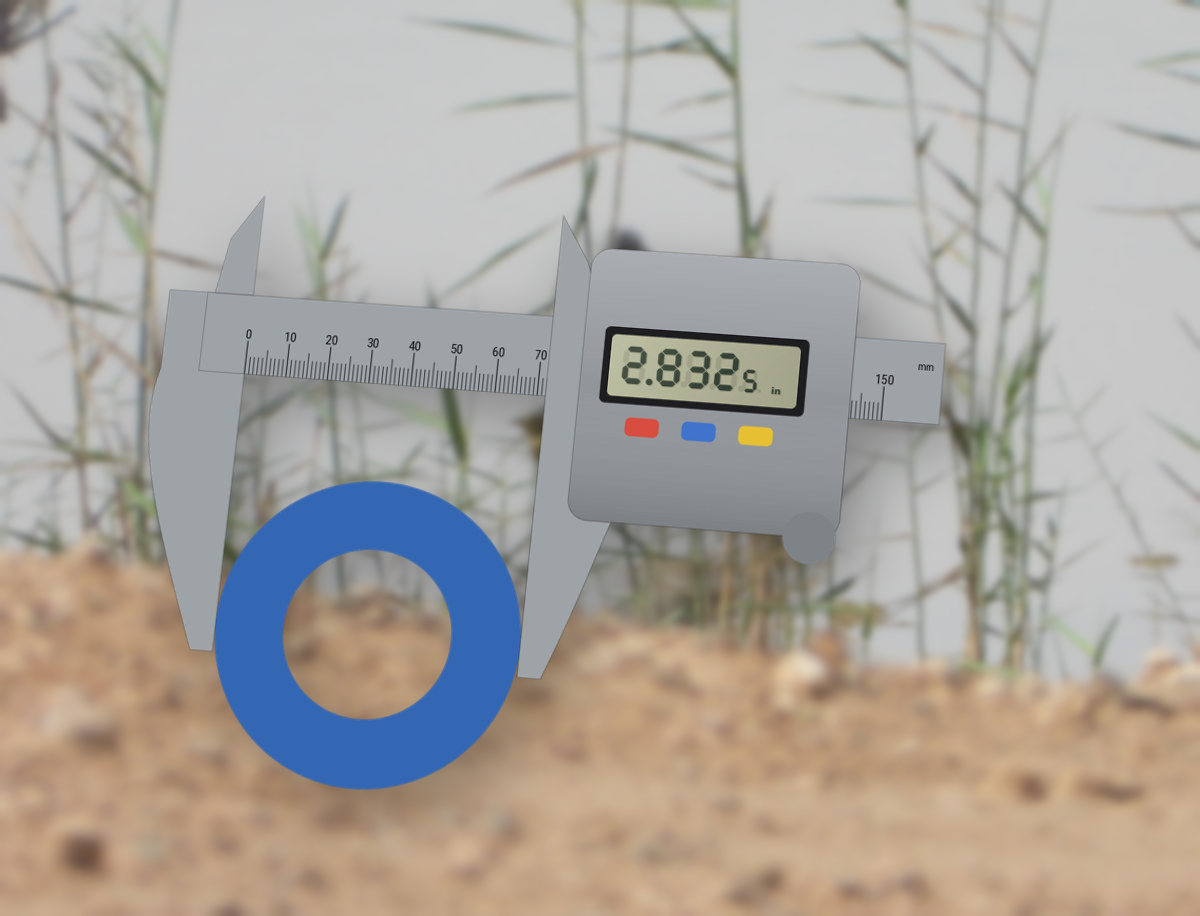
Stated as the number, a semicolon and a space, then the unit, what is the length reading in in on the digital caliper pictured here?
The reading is 2.8325; in
